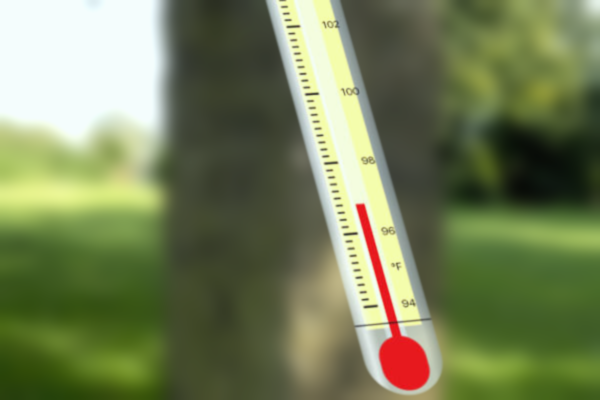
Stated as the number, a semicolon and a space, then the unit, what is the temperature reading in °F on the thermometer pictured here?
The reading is 96.8; °F
